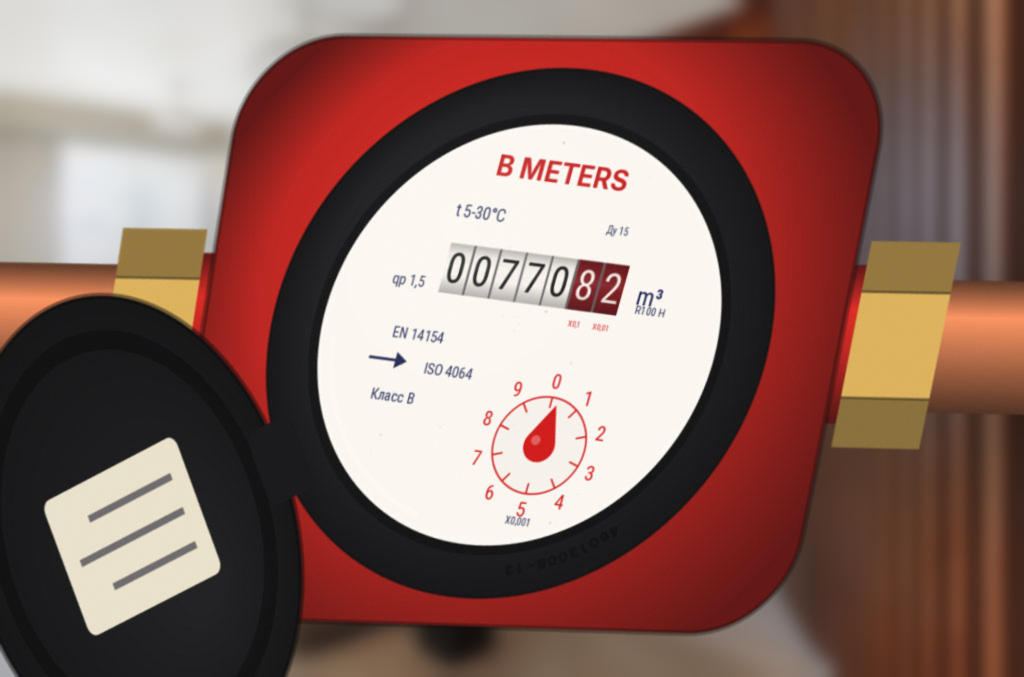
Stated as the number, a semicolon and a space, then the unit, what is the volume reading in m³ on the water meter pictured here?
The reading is 770.820; m³
